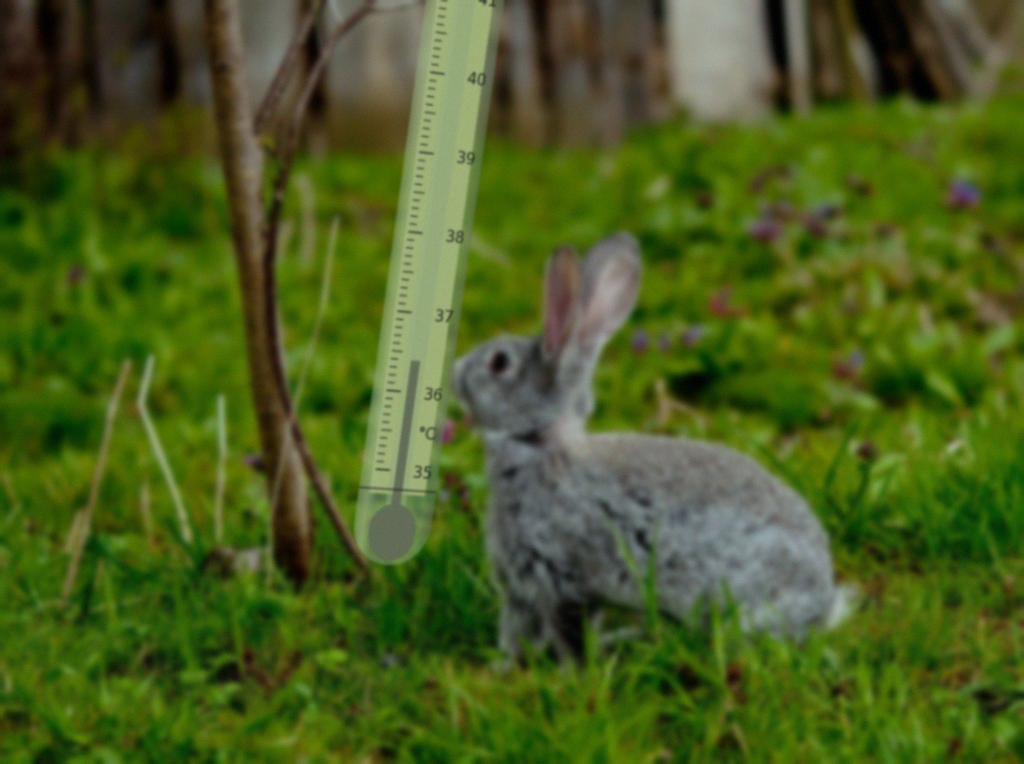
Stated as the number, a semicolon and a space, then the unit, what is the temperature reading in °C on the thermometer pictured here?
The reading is 36.4; °C
